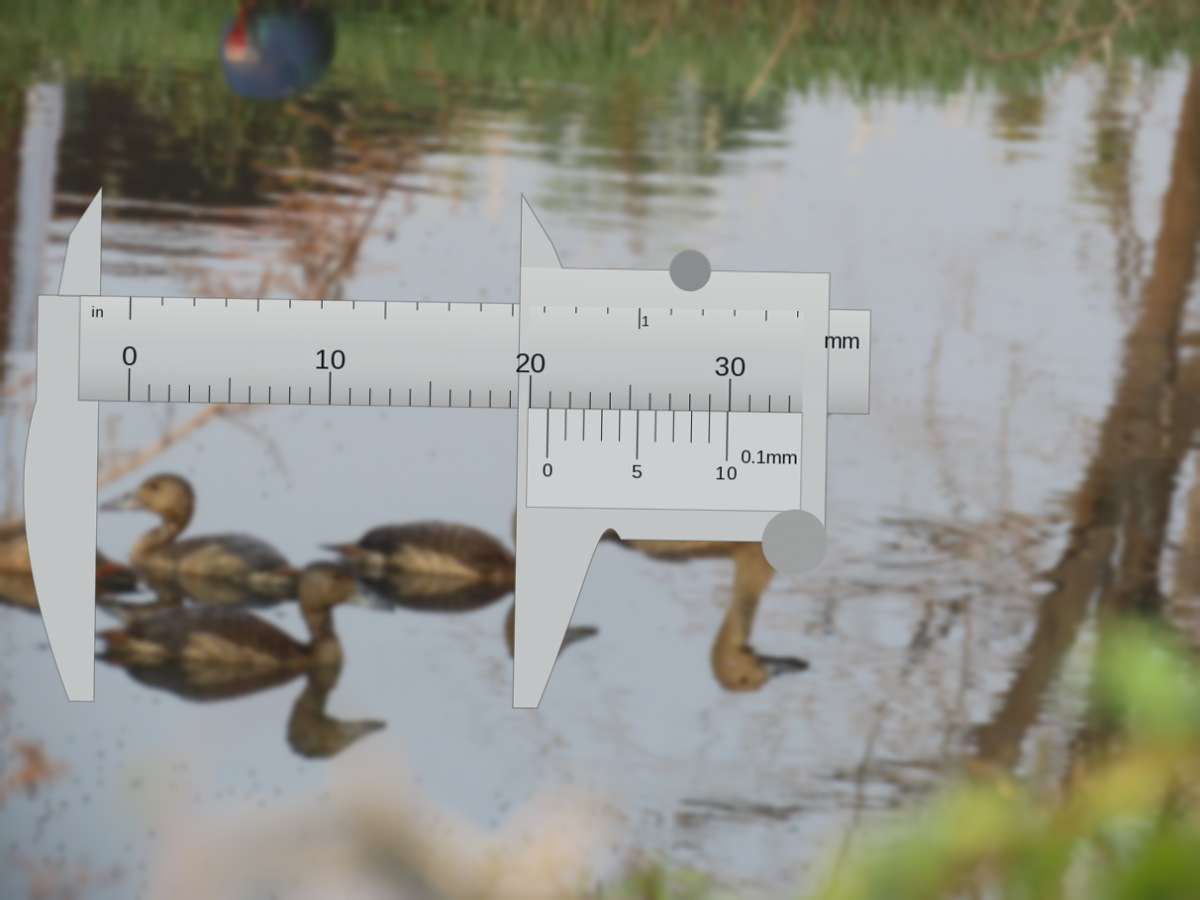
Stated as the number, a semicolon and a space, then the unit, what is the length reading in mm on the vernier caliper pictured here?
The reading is 20.9; mm
